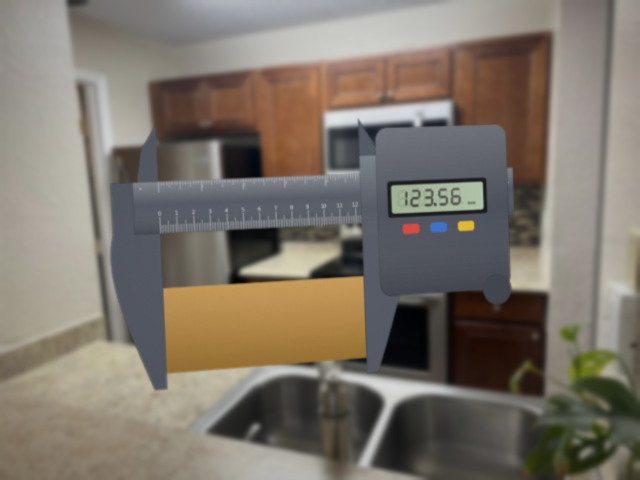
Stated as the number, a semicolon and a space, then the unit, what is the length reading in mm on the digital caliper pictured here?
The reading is 123.56; mm
